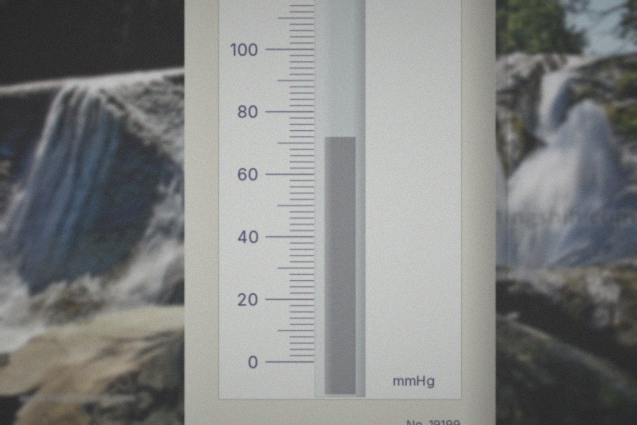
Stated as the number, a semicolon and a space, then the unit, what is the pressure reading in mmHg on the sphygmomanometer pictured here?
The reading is 72; mmHg
